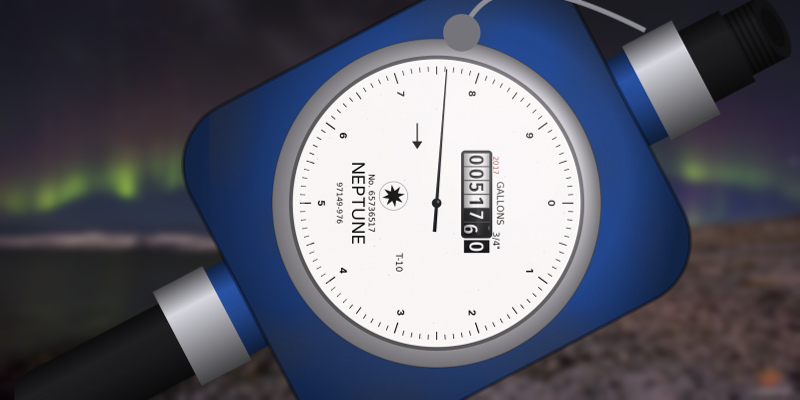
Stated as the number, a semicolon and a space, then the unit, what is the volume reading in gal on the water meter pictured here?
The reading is 51757.6; gal
